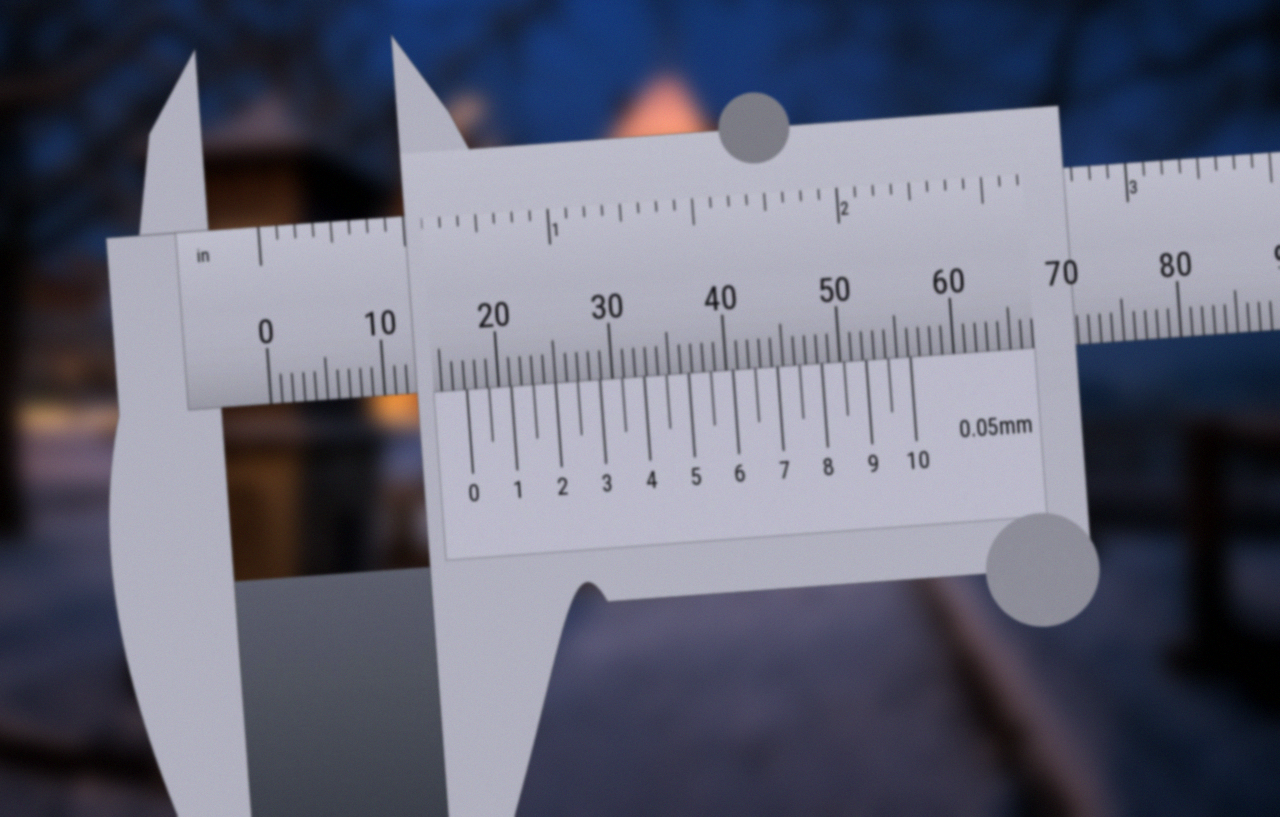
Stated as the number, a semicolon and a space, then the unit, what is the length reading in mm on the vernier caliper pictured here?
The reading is 17.2; mm
